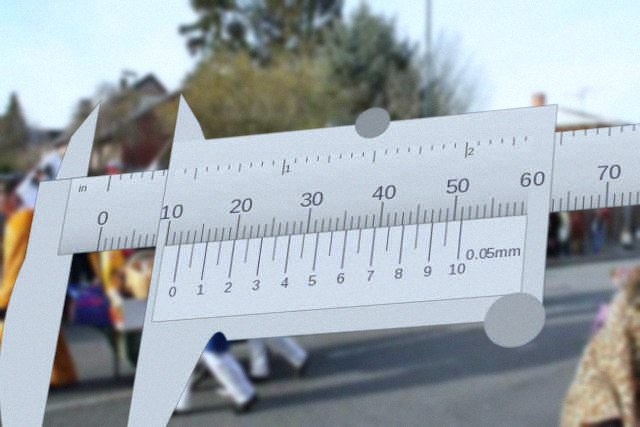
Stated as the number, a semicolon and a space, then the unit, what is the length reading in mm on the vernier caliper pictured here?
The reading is 12.0; mm
